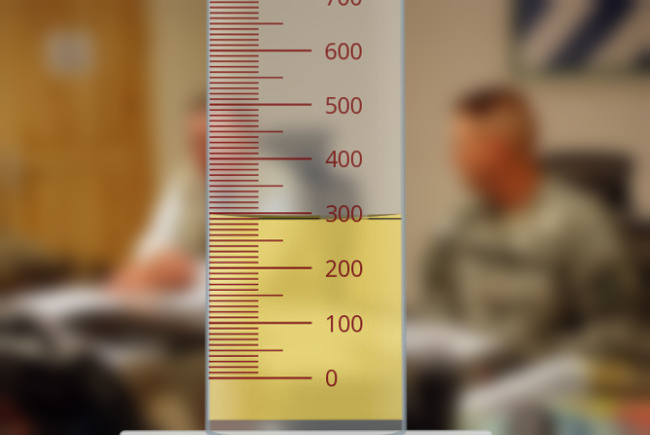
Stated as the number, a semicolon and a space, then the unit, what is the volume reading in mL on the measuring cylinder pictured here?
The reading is 290; mL
